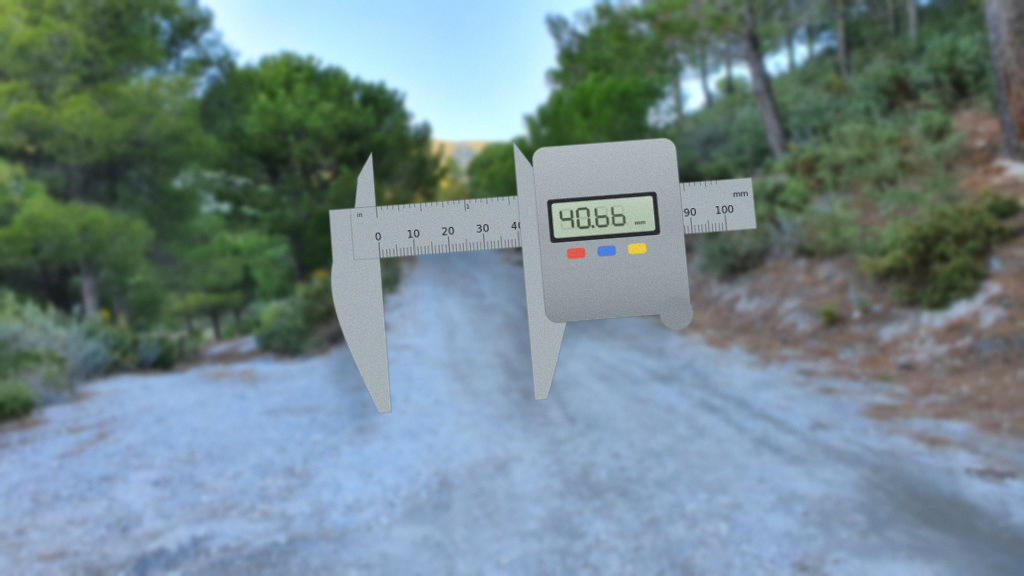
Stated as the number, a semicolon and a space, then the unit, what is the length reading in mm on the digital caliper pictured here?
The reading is 40.66; mm
